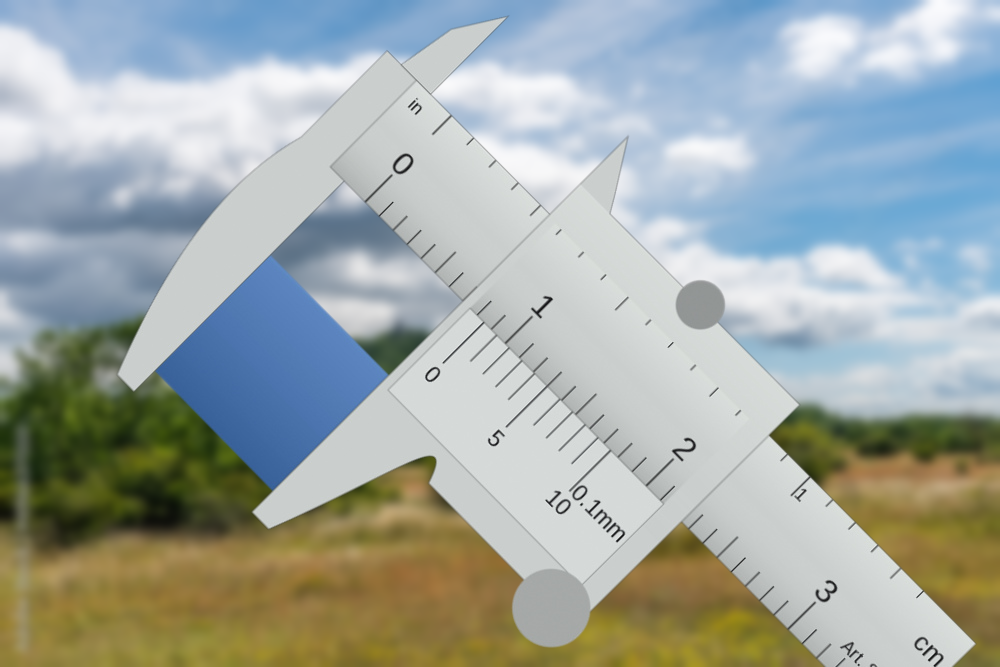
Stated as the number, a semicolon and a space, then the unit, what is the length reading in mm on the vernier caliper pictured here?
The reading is 8.5; mm
